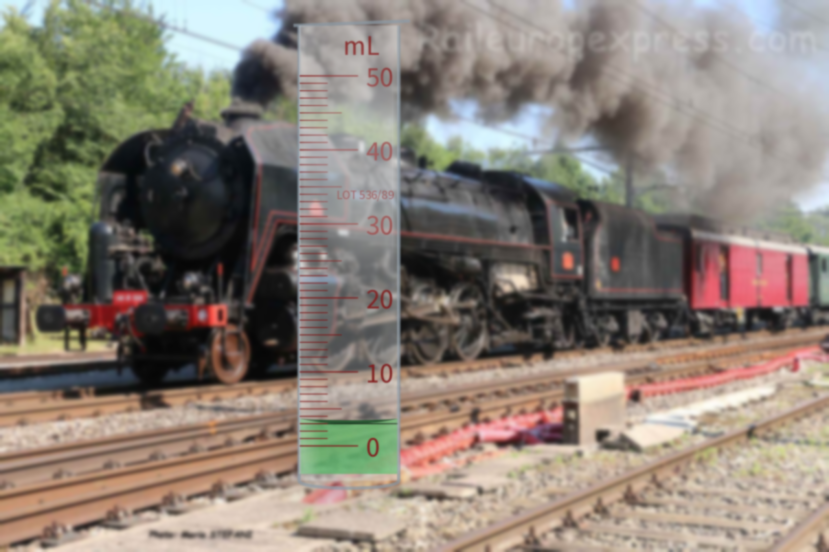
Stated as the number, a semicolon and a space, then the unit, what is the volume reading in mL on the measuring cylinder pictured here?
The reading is 3; mL
